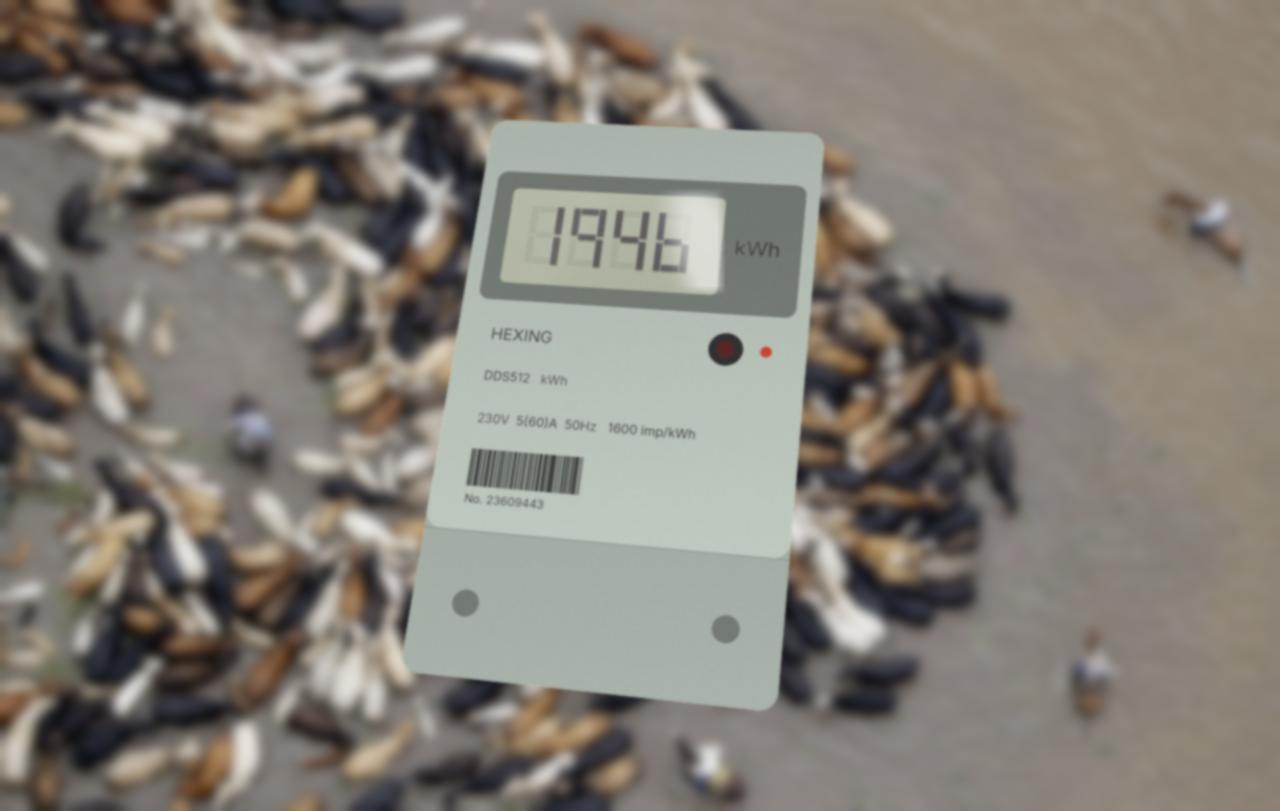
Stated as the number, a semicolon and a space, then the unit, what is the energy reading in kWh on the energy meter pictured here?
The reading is 1946; kWh
